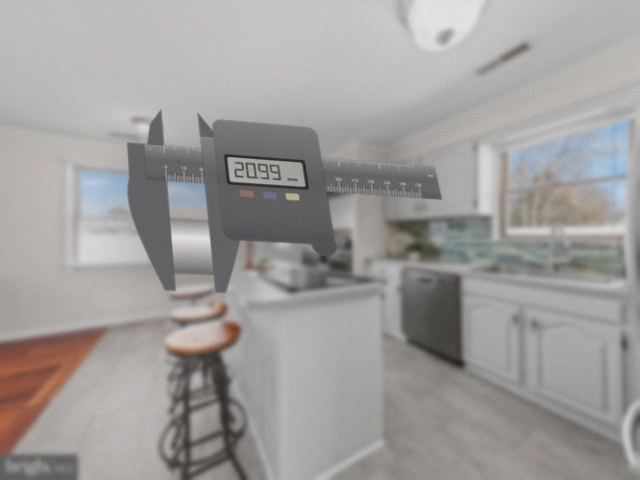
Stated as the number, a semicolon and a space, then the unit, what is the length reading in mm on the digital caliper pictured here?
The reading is 20.99; mm
